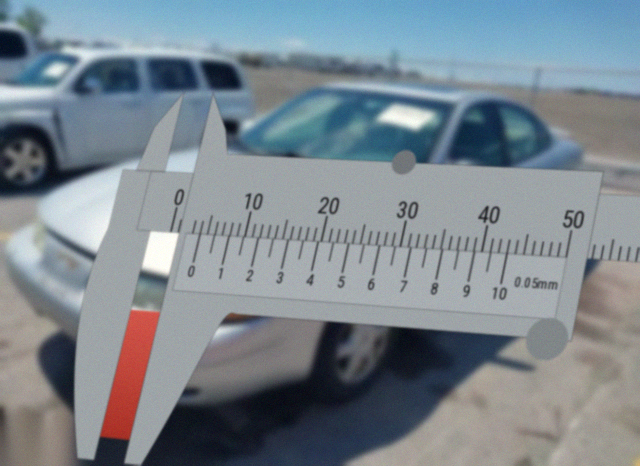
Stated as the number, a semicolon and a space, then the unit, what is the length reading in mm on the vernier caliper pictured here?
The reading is 4.0; mm
